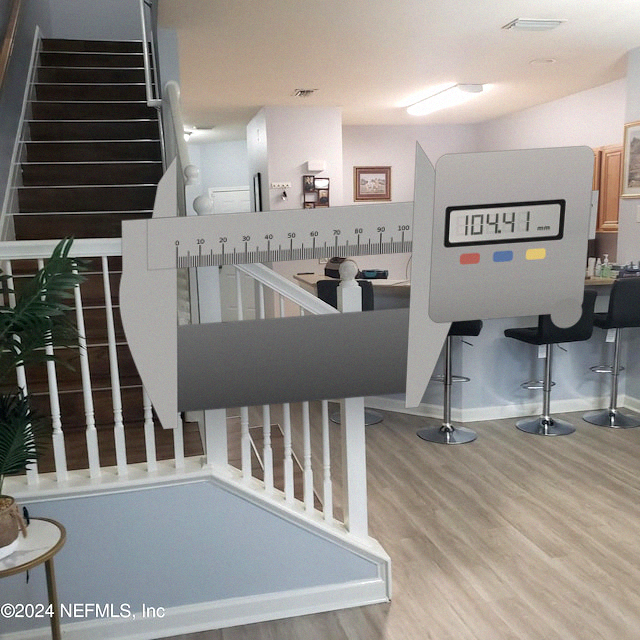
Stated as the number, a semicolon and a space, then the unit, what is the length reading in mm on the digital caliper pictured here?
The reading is 104.41; mm
